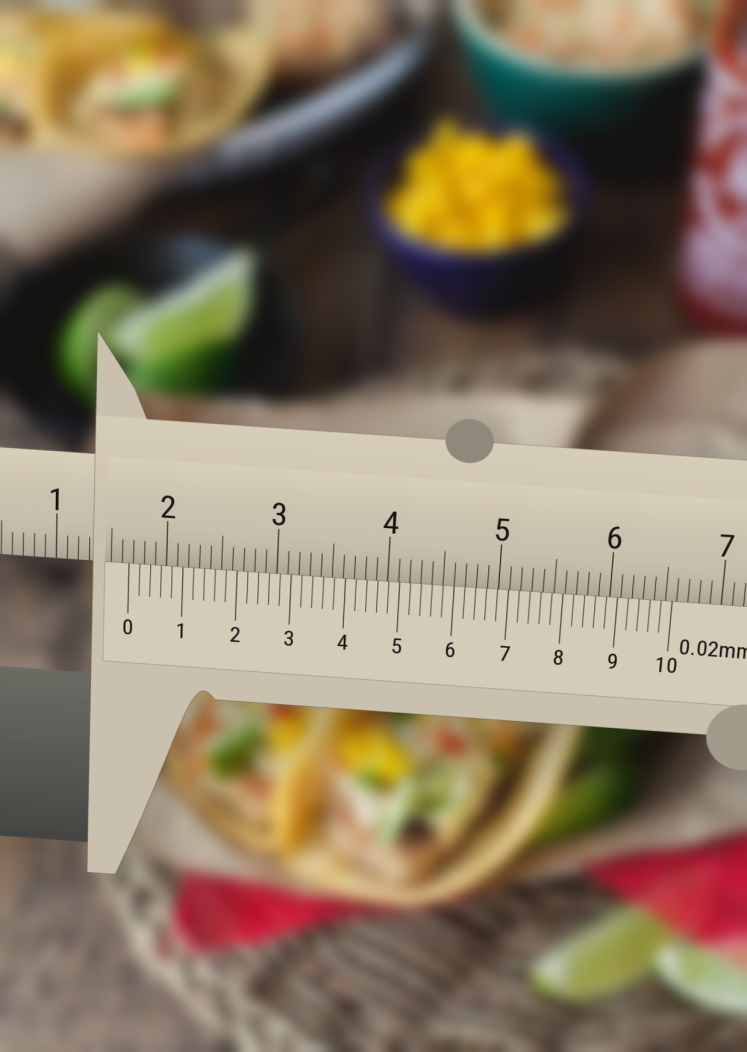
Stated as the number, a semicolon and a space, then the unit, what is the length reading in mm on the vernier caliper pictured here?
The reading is 16.6; mm
